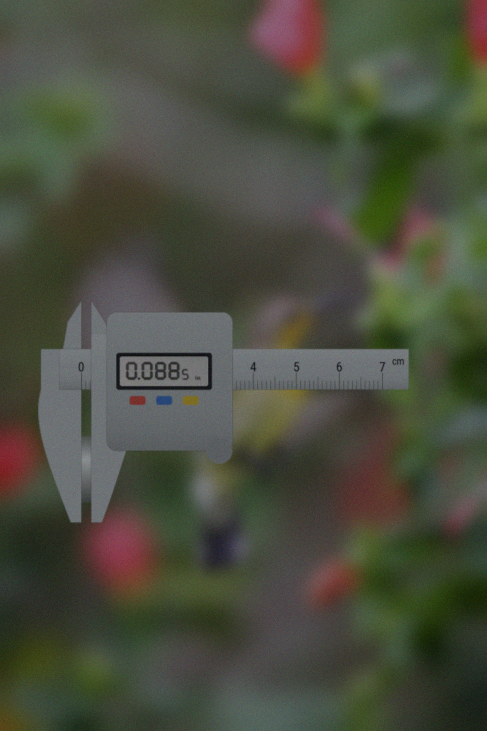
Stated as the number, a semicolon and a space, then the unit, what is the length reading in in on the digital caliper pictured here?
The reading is 0.0885; in
